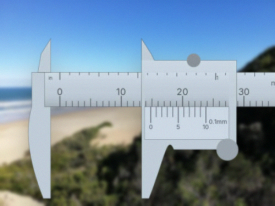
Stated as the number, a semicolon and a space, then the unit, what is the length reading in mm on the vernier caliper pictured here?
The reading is 14.8; mm
